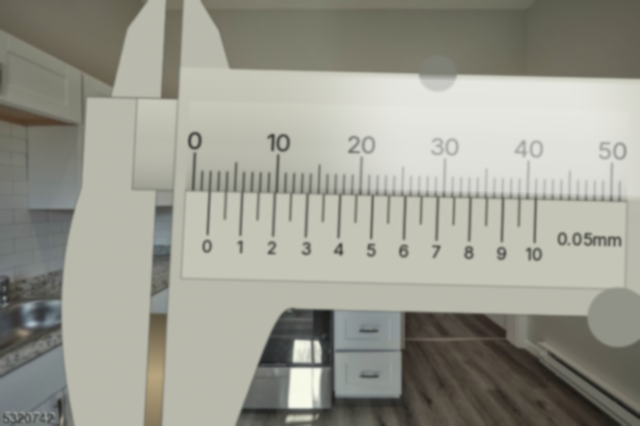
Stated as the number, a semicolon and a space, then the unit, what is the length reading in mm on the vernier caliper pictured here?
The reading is 2.0; mm
